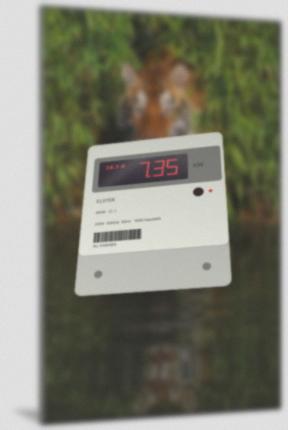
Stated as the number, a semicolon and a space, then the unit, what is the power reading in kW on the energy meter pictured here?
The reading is 7.35; kW
